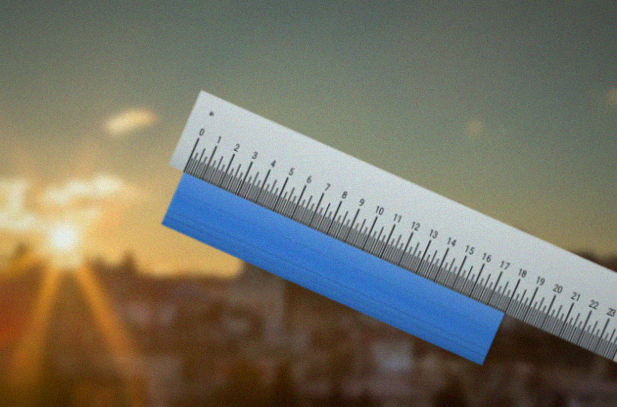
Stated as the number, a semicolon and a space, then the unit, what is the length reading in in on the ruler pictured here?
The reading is 18; in
